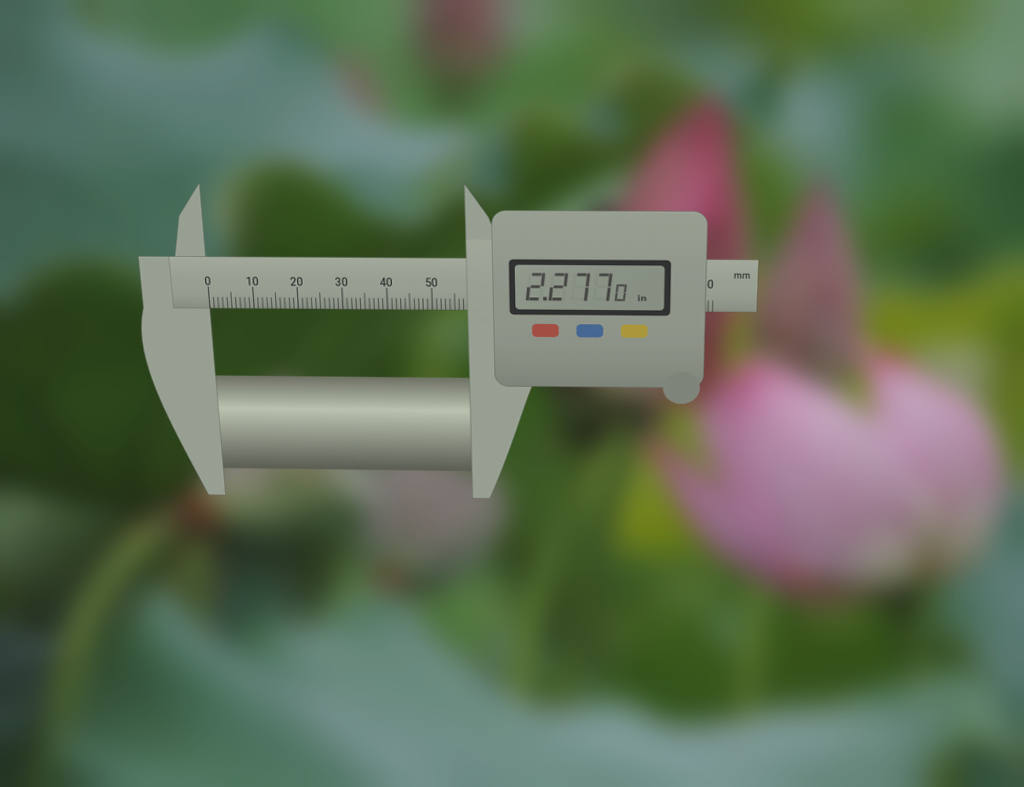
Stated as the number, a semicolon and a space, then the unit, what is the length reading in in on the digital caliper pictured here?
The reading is 2.2770; in
